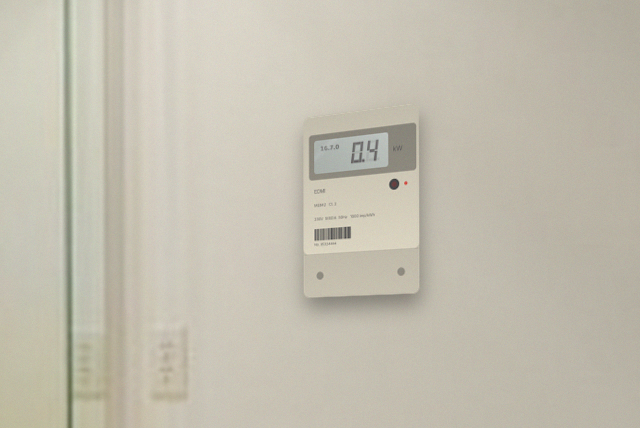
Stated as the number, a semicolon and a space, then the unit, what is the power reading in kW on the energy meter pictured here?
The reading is 0.4; kW
